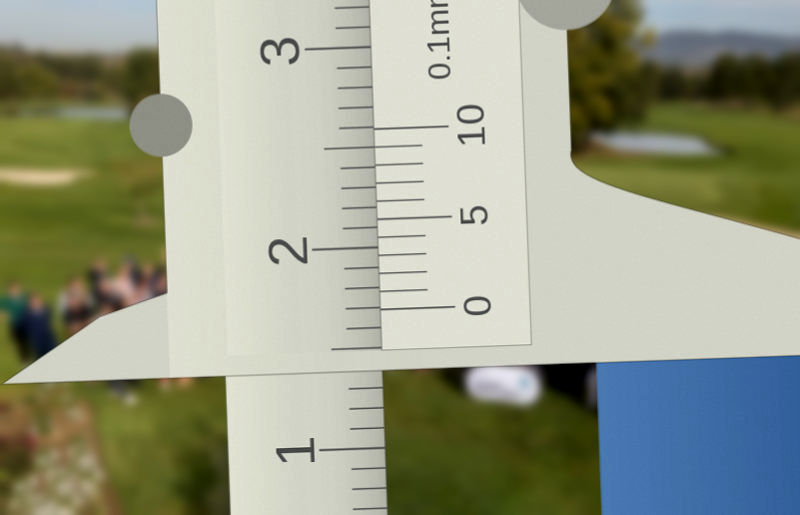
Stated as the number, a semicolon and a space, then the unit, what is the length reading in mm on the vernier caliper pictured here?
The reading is 16.9; mm
